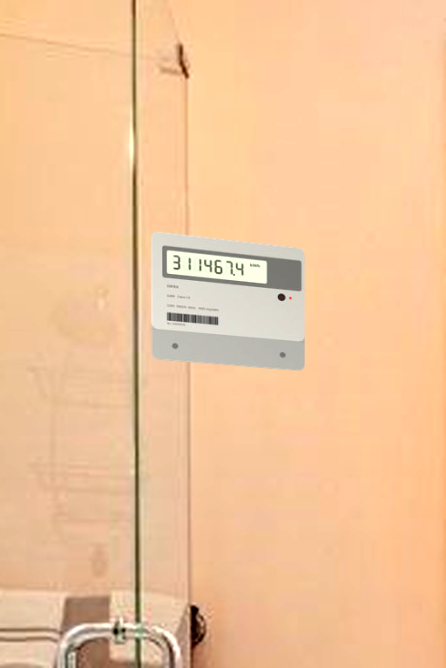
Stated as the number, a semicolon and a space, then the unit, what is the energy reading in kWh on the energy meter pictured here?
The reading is 311467.4; kWh
